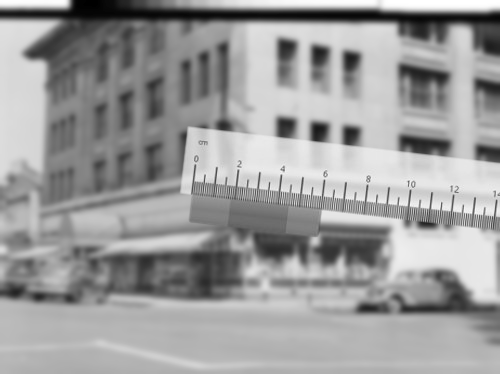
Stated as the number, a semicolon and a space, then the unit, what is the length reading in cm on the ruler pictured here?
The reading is 6; cm
